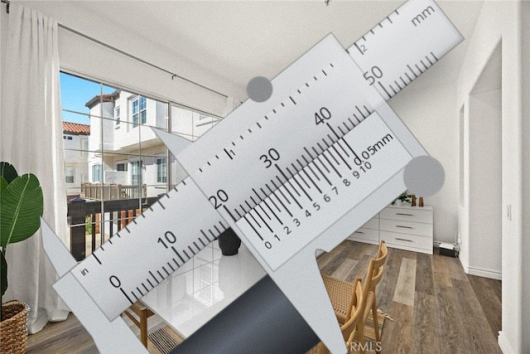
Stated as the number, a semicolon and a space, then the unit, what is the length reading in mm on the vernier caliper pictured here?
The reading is 21.4; mm
